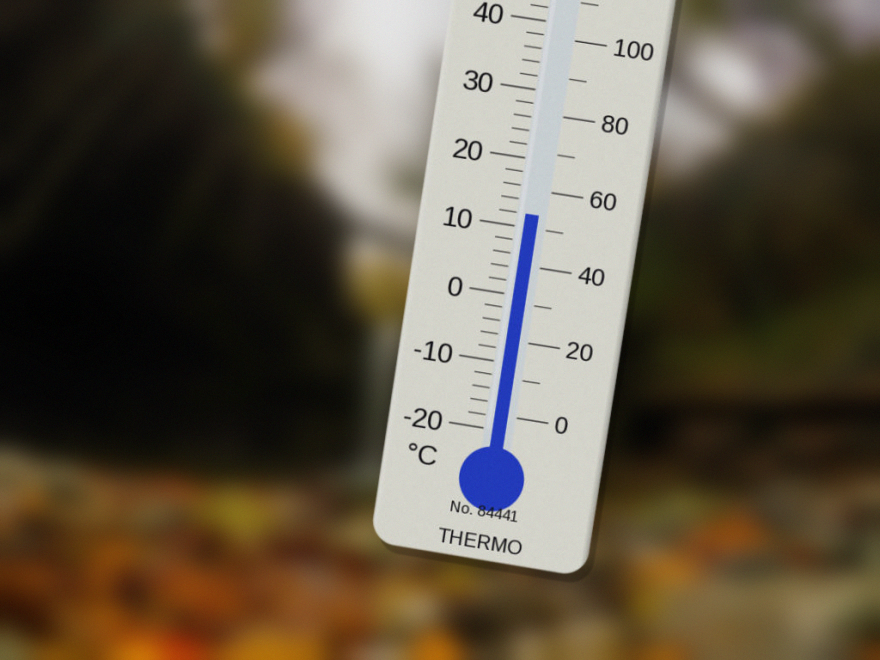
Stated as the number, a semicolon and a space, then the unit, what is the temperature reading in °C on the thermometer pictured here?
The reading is 12; °C
